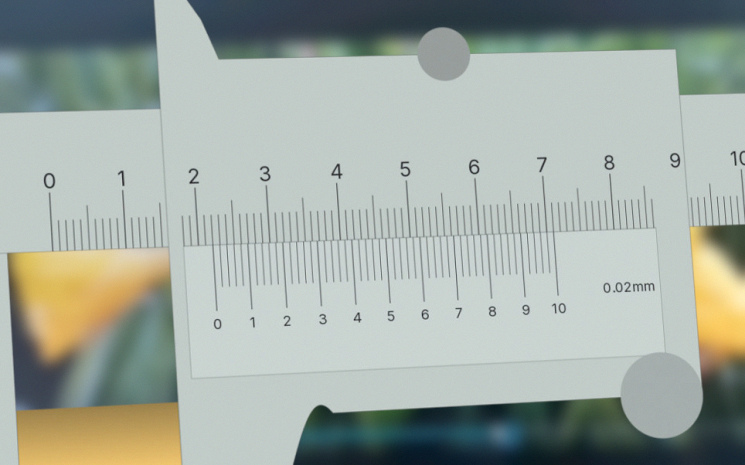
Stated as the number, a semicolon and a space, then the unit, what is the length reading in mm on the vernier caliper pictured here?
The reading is 22.0; mm
